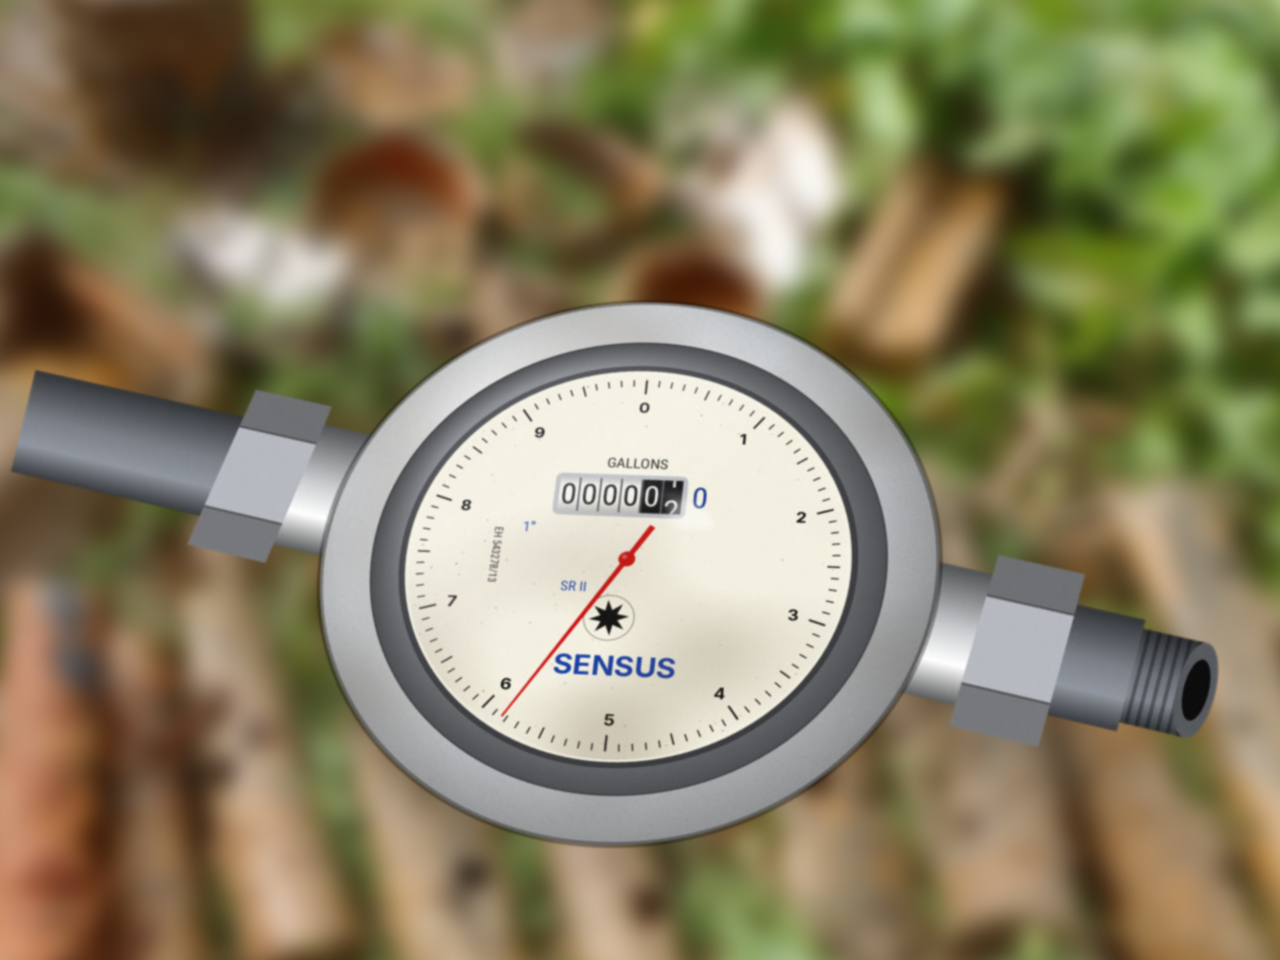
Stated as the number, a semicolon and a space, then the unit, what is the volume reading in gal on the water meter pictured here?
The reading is 15.8; gal
